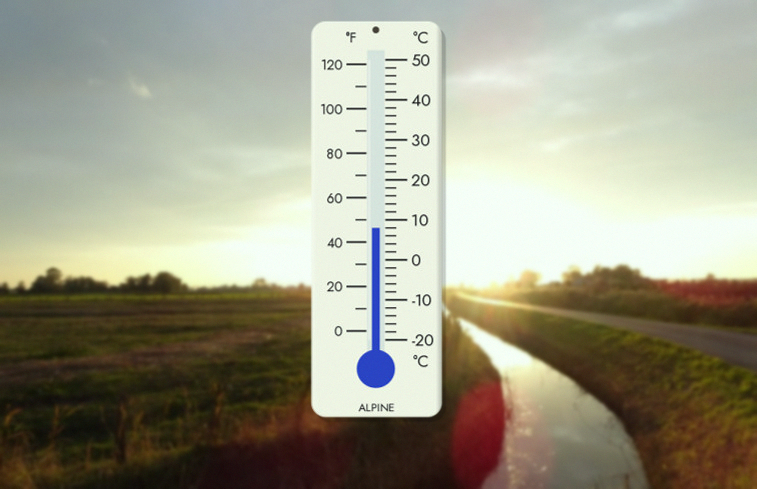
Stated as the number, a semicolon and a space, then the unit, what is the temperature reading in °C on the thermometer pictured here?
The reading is 8; °C
